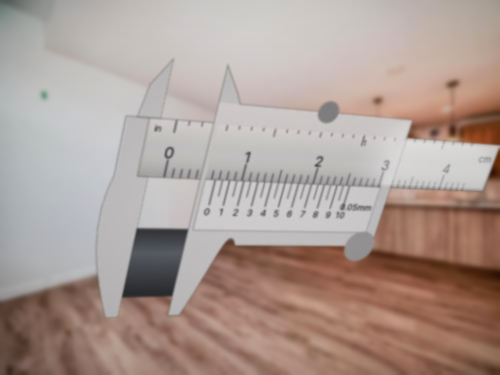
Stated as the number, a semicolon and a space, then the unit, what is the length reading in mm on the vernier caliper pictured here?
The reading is 6.5; mm
